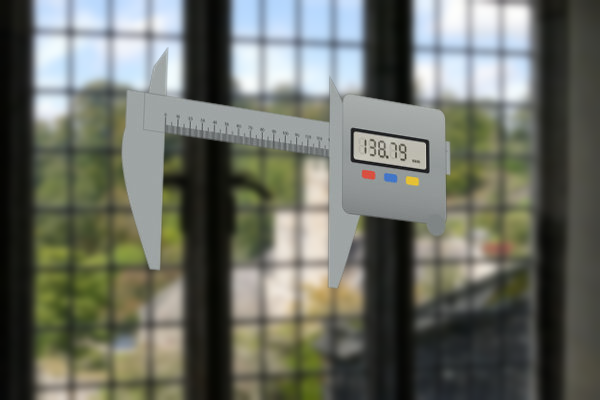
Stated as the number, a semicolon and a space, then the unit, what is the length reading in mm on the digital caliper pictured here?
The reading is 138.79; mm
